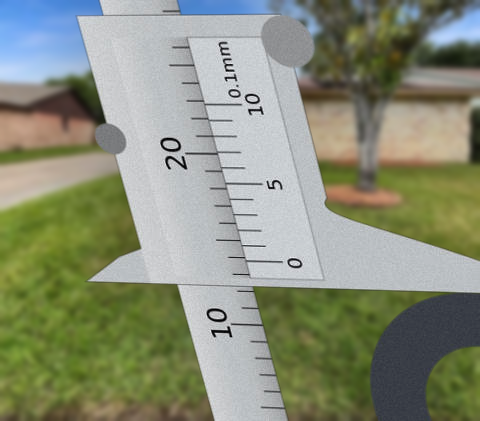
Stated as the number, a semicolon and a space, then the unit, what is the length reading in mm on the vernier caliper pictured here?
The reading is 13.8; mm
